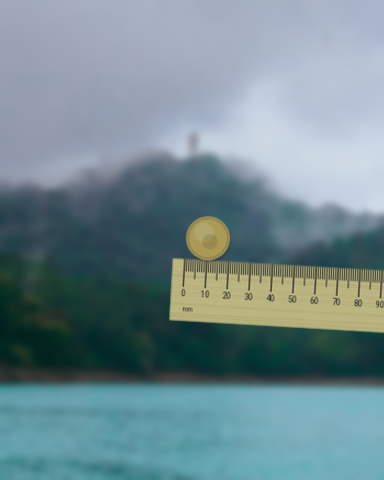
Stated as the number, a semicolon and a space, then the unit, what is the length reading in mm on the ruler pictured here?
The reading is 20; mm
